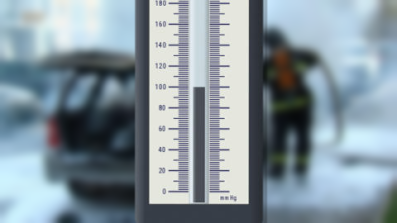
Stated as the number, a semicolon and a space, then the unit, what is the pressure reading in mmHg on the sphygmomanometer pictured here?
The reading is 100; mmHg
